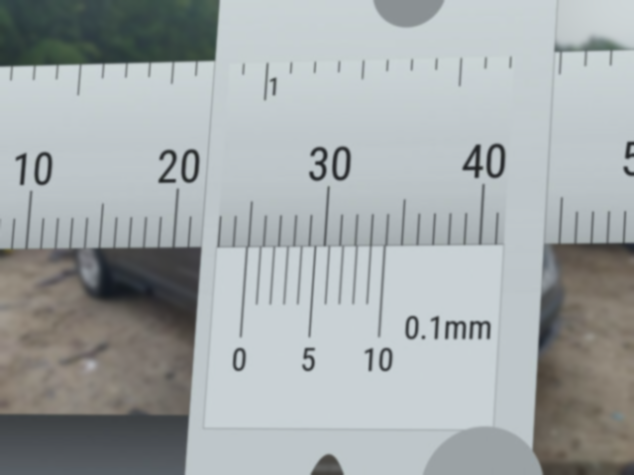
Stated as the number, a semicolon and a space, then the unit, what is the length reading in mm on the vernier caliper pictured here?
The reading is 24.9; mm
